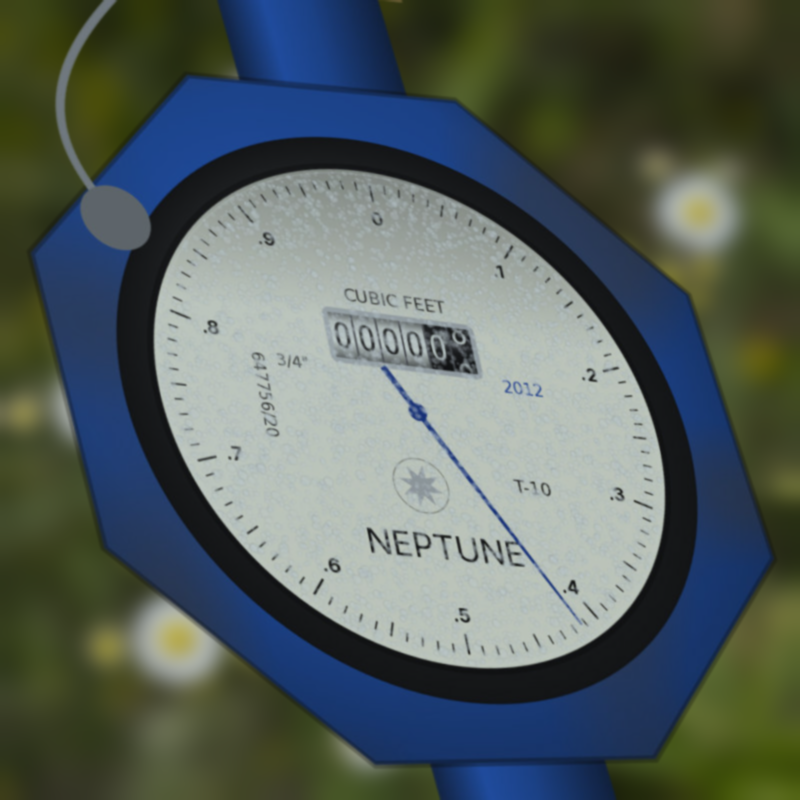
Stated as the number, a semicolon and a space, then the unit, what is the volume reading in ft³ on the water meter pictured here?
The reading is 8.41; ft³
